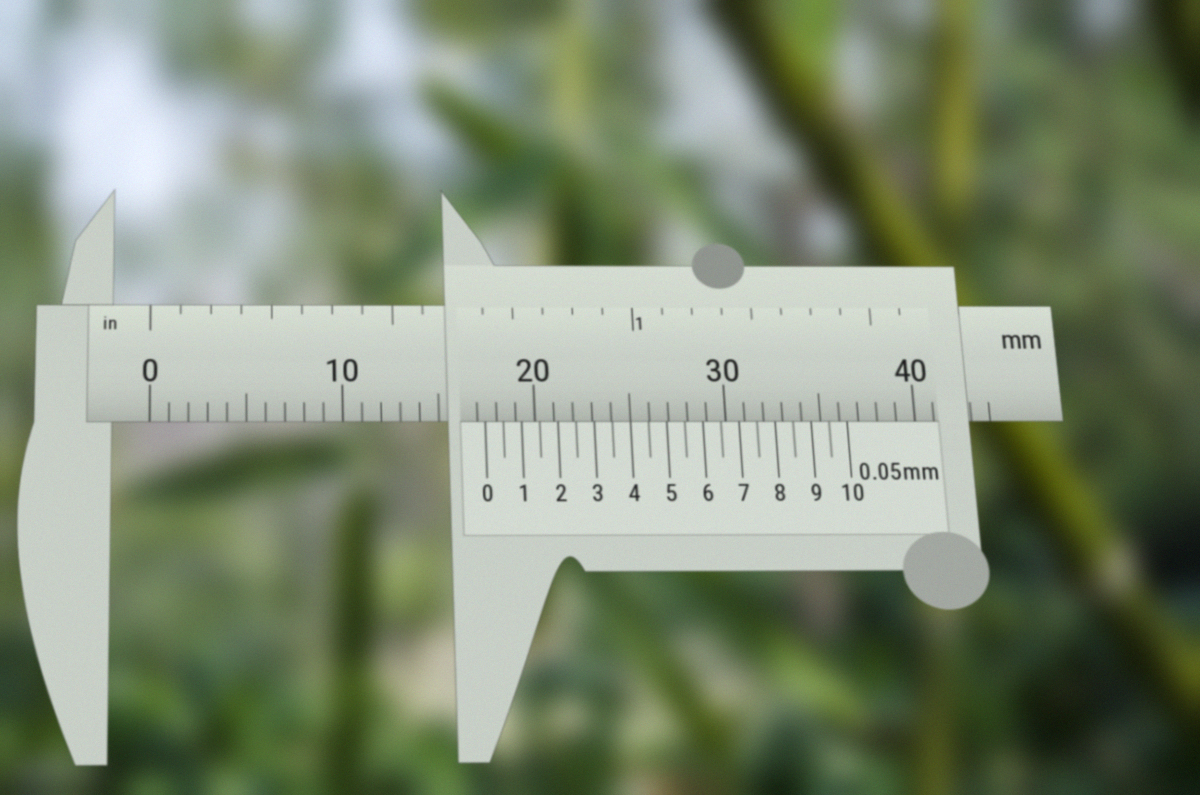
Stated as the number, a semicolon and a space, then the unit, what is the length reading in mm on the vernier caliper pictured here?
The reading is 17.4; mm
